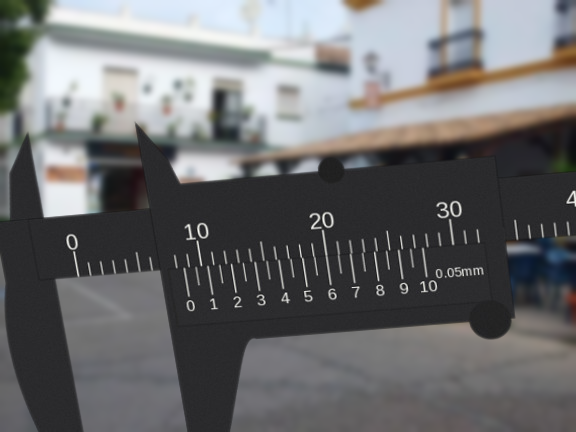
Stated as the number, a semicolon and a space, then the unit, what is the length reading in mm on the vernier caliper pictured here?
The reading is 8.6; mm
